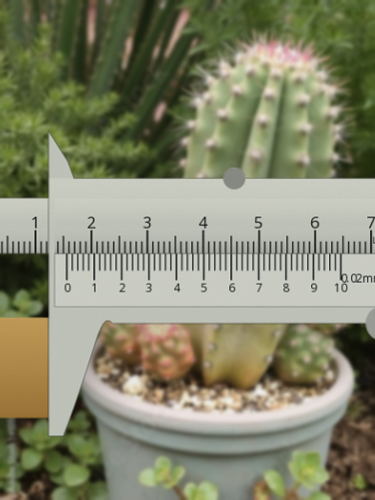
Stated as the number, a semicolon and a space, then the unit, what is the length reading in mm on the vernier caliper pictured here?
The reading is 15.6; mm
